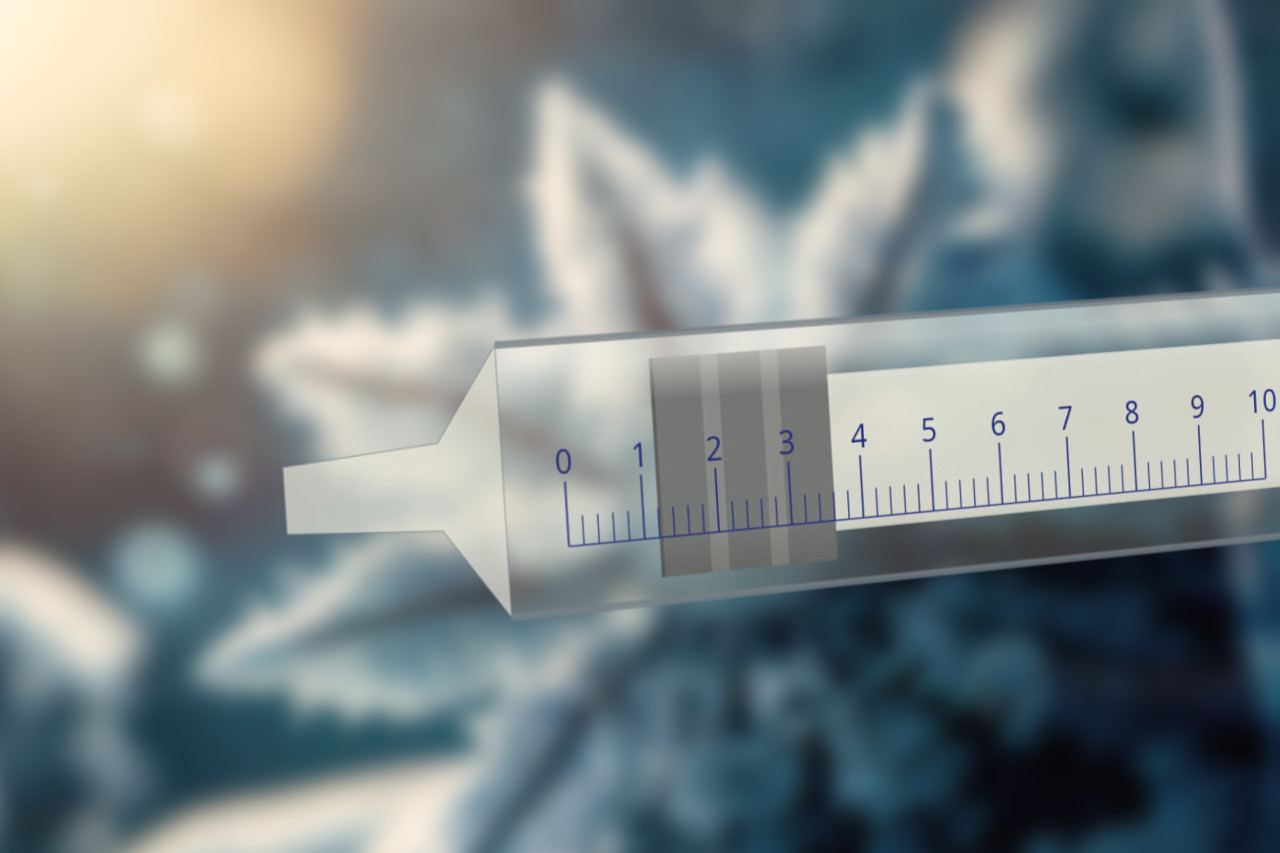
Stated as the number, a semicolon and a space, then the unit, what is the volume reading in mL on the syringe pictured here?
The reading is 1.2; mL
